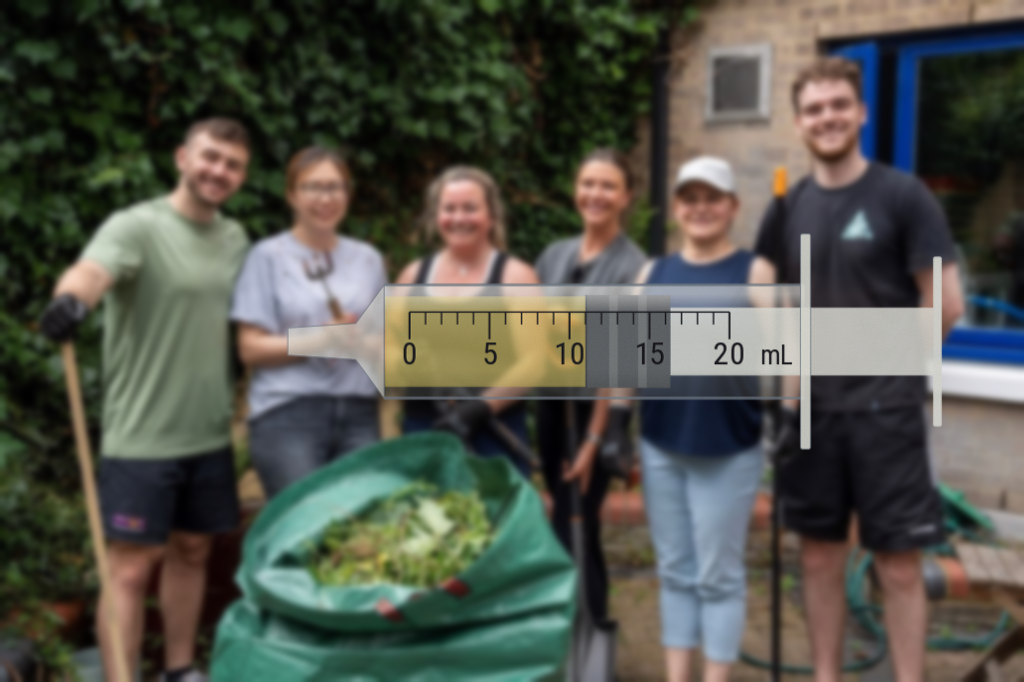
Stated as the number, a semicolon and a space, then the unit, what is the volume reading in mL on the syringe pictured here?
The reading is 11; mL
